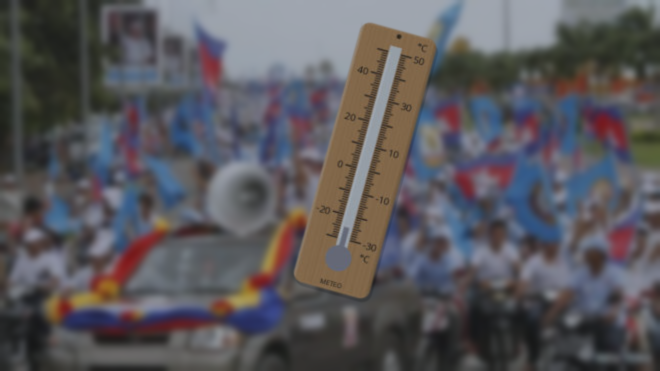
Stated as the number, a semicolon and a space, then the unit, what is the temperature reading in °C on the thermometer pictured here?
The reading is -25; °C
